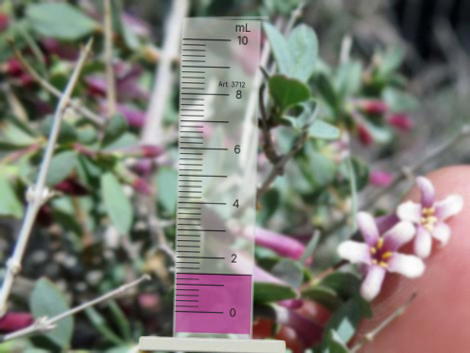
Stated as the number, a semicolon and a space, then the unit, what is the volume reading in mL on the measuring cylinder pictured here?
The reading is 1.4; mL
